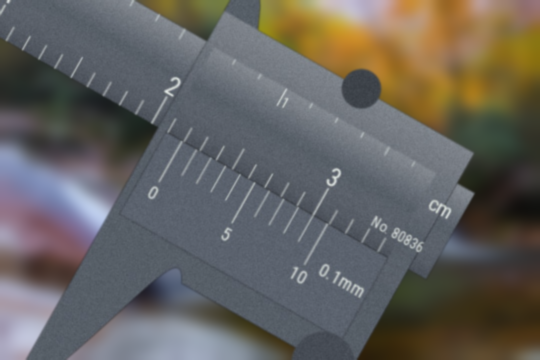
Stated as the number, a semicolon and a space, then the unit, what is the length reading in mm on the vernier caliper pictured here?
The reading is 21.9; mm
